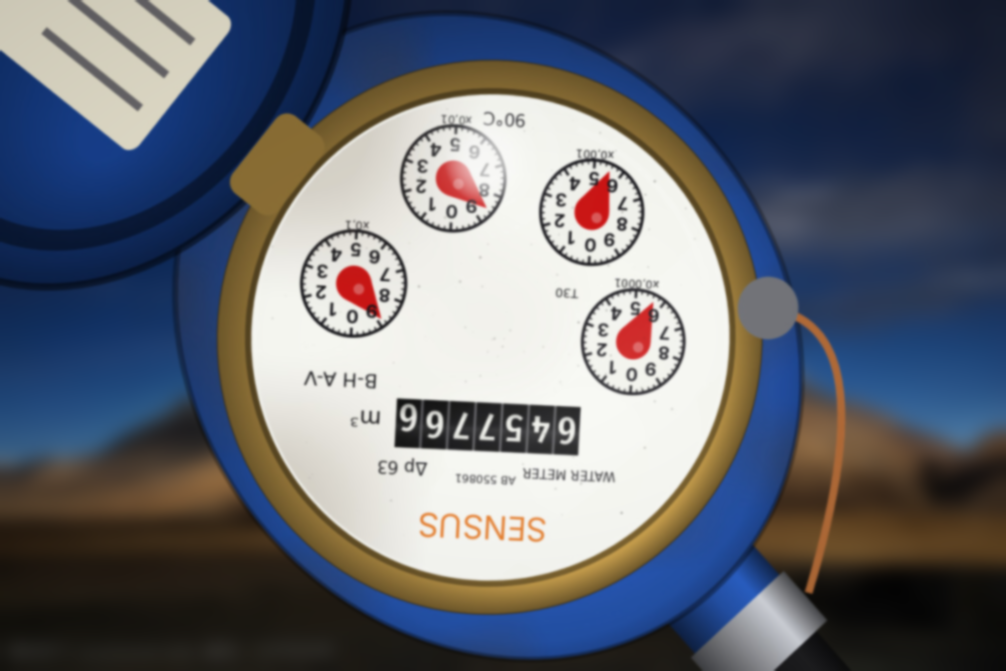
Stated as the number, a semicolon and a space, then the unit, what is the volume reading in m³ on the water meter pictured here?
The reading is 6457765.8855; m³
